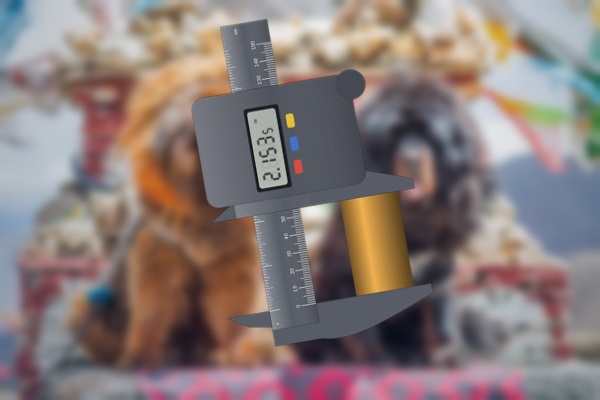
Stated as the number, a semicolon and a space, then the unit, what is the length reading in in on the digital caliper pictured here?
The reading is 2.1535; in
